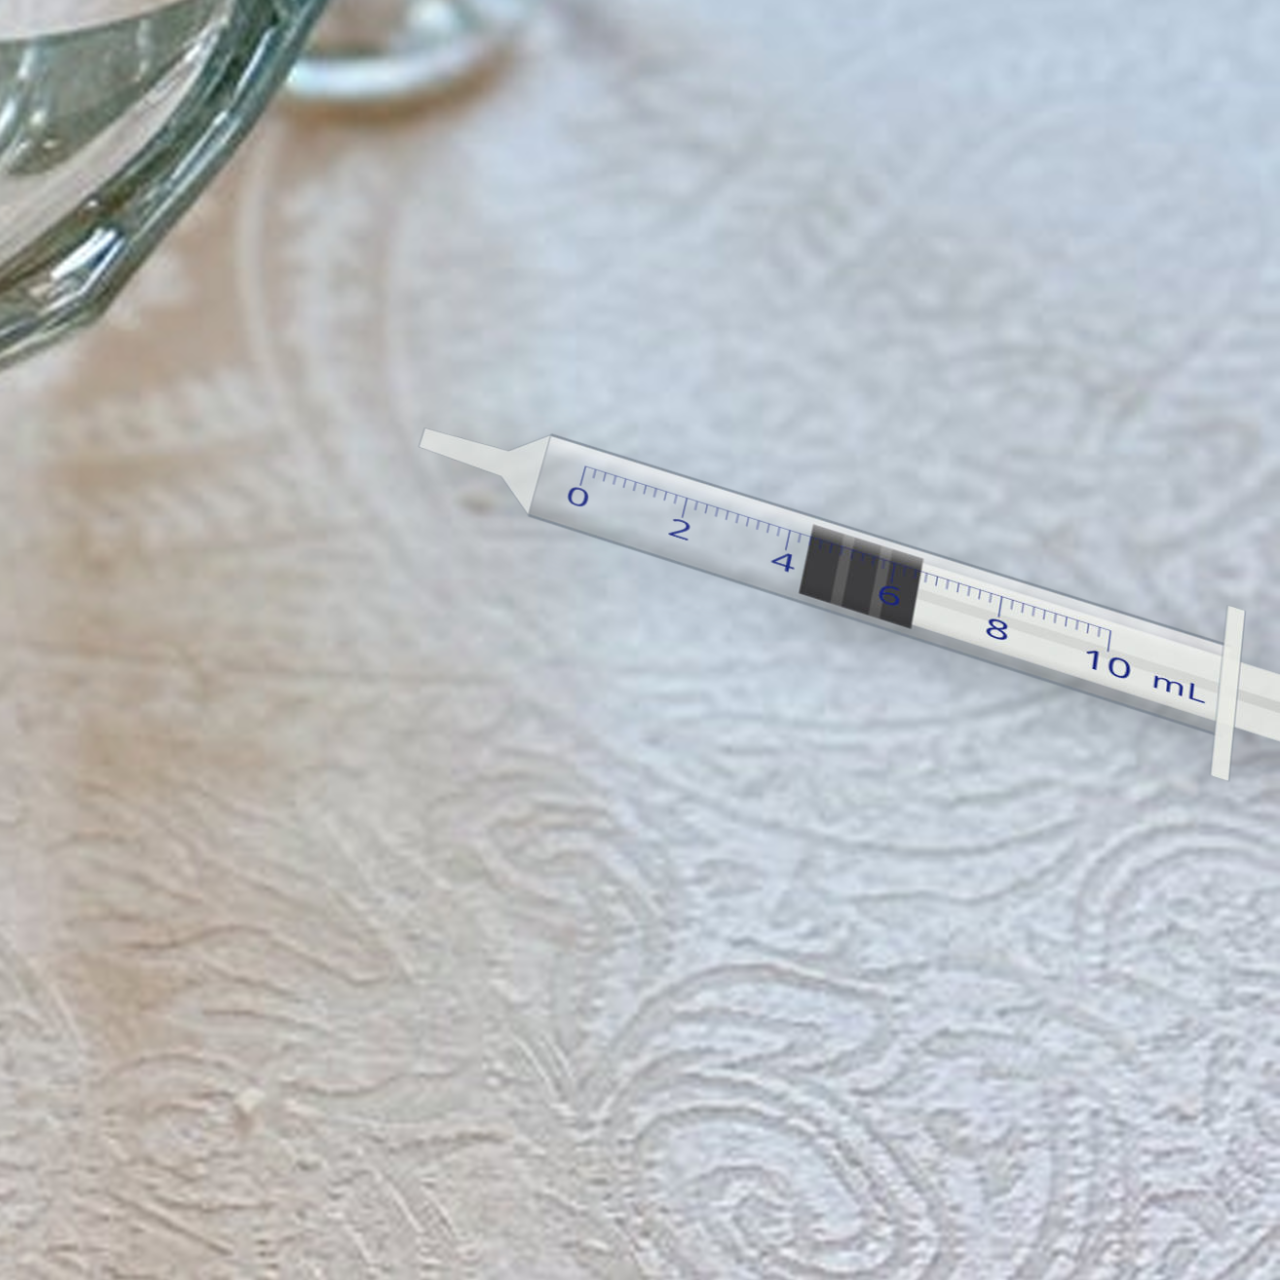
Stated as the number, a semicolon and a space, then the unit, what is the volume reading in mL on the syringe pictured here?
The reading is 4.4; mL
